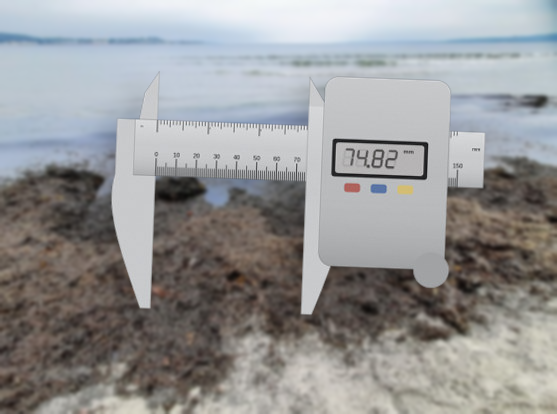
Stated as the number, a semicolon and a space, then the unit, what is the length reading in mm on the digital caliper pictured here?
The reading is 74.82; mm
